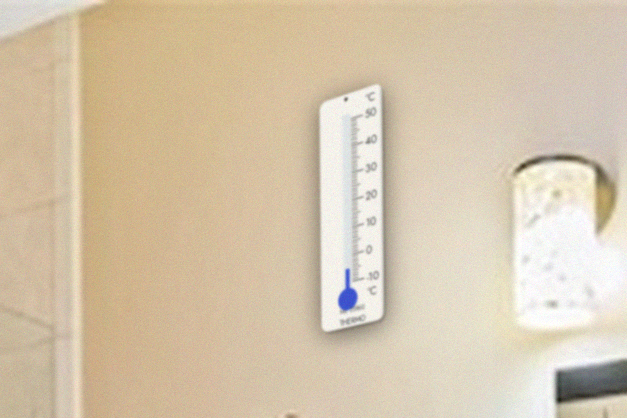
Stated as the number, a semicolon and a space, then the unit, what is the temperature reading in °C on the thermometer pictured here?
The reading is -5; °C
